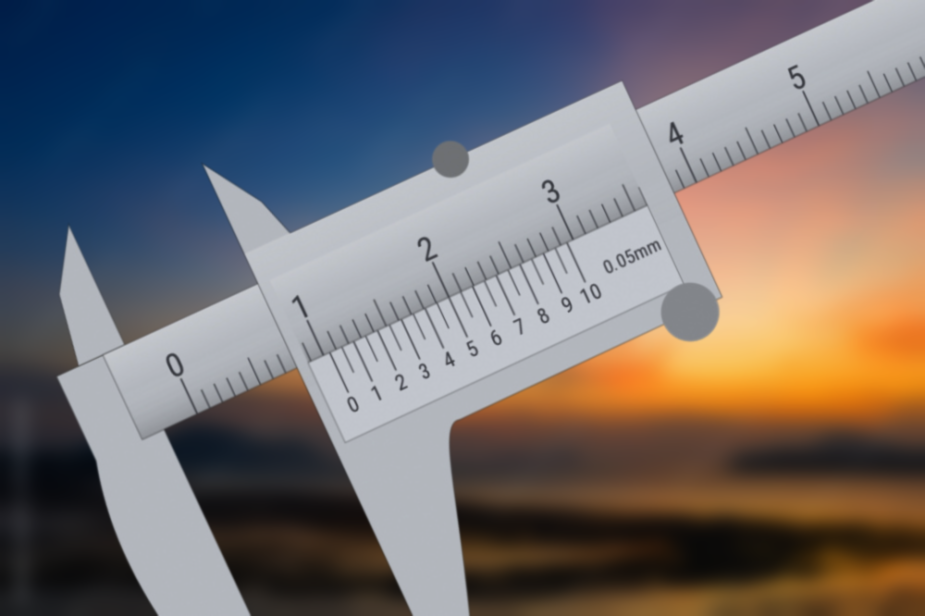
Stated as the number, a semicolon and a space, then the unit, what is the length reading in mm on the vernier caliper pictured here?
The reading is 10.5; mm
